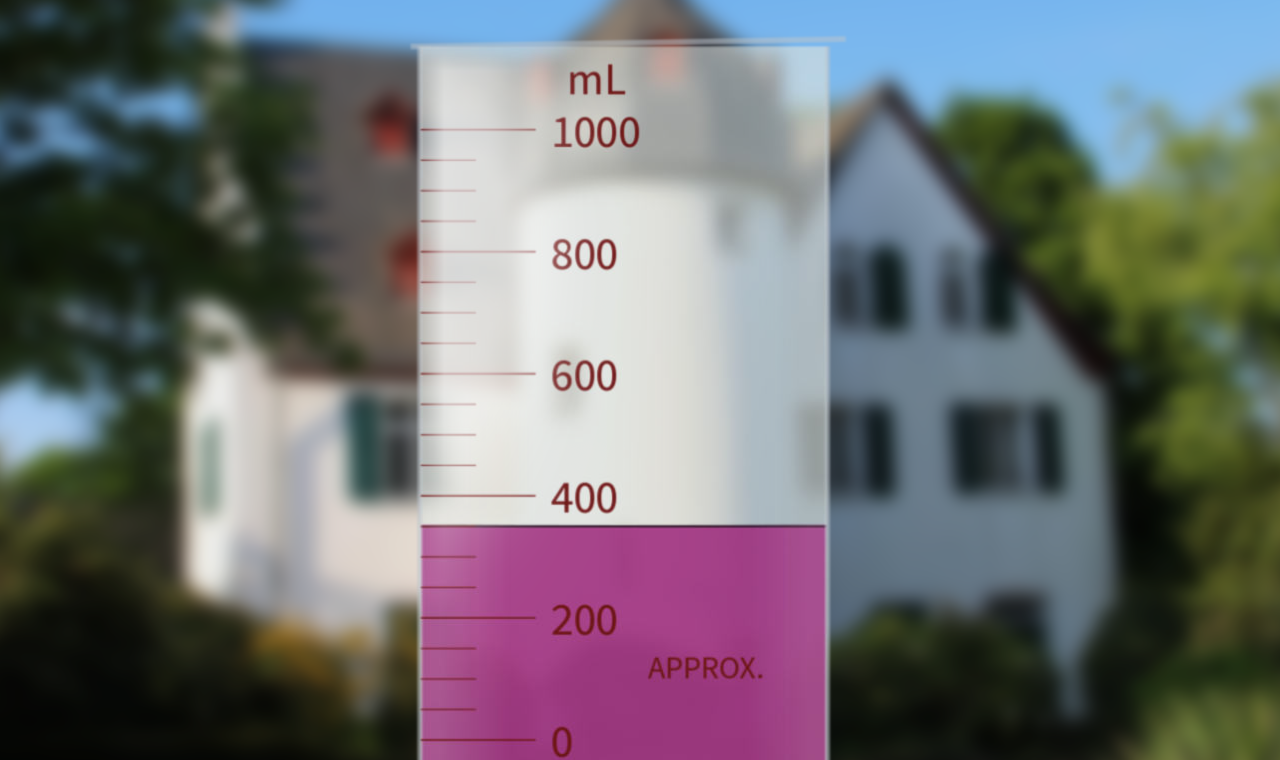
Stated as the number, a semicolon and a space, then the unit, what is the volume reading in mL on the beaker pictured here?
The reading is 350; mL
